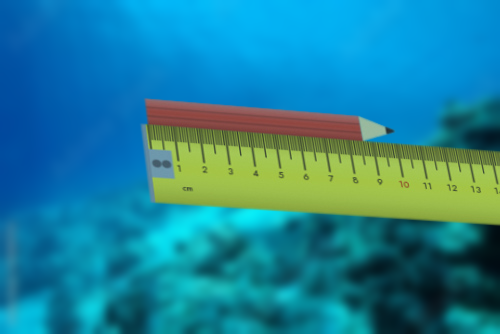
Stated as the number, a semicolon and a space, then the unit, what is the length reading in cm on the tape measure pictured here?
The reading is 10; cm
